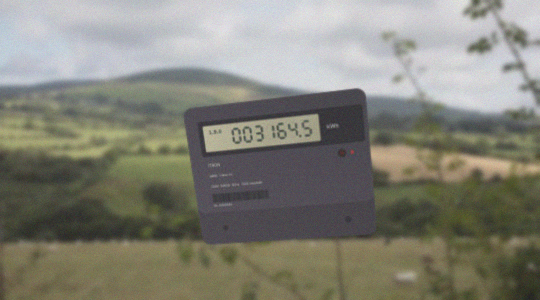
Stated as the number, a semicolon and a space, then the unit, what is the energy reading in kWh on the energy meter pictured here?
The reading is 3164.5; kWh
